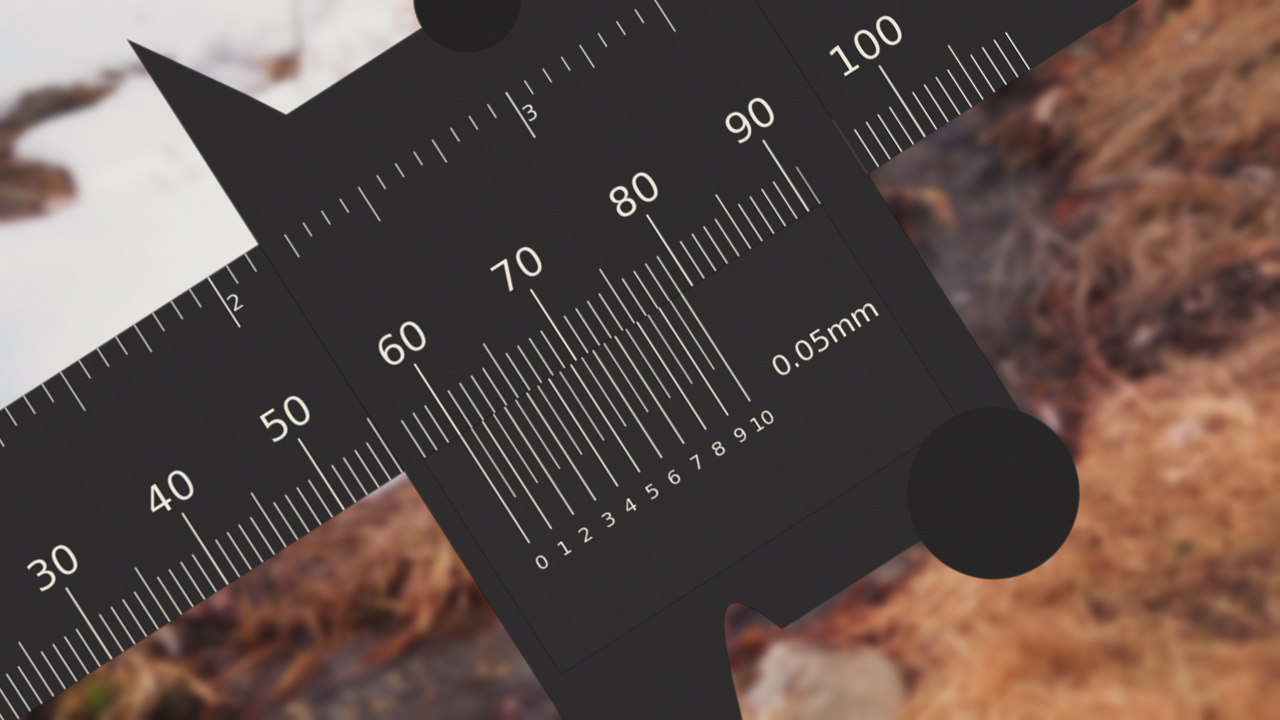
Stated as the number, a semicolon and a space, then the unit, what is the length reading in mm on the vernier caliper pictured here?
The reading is 60.0; mm
